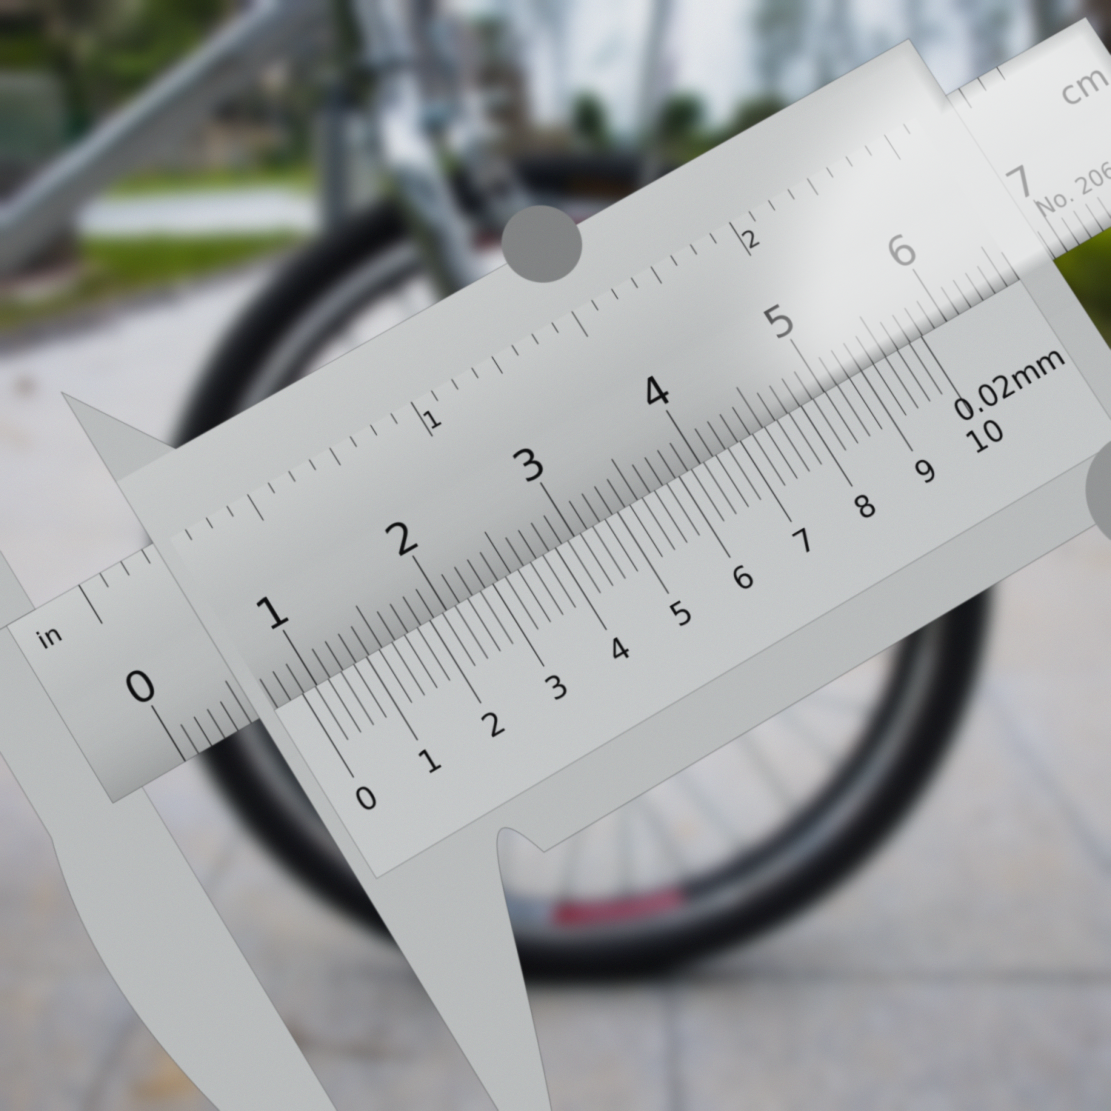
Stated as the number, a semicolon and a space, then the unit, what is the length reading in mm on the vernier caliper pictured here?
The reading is 8.9; mm
